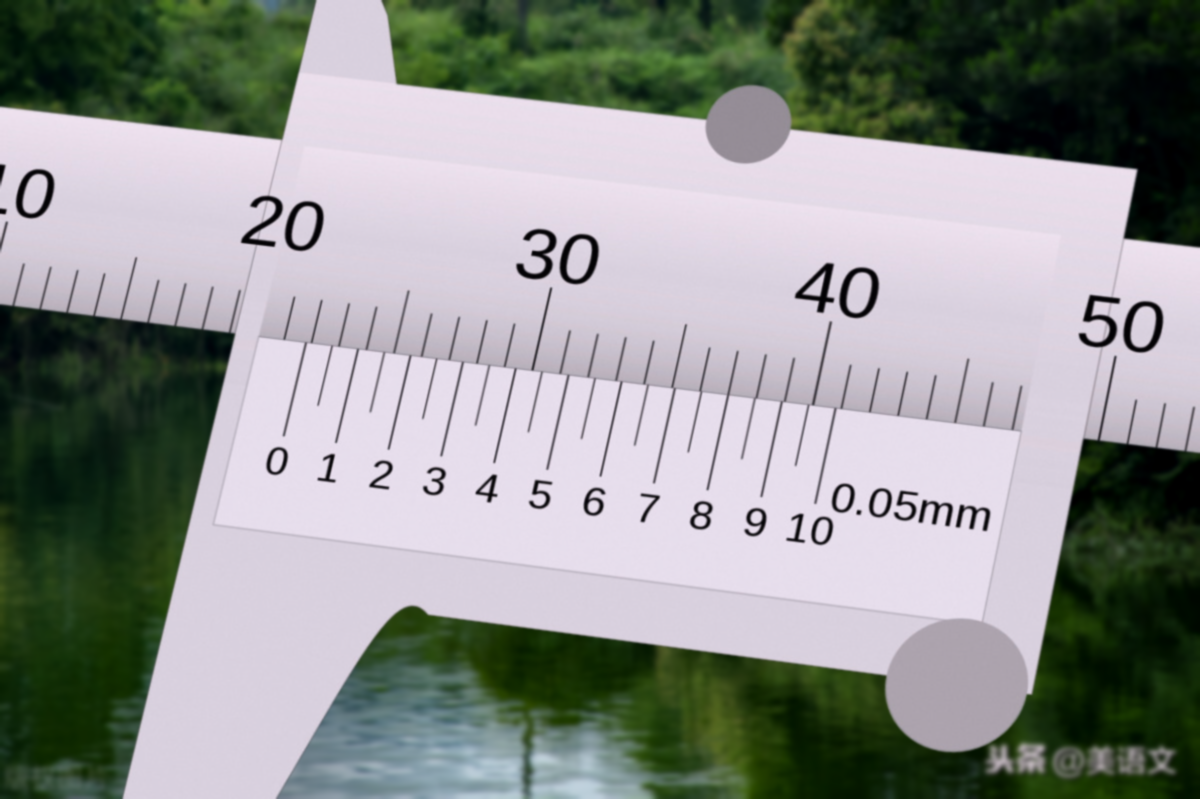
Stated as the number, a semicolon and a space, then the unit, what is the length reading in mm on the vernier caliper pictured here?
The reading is 21.8; mm
